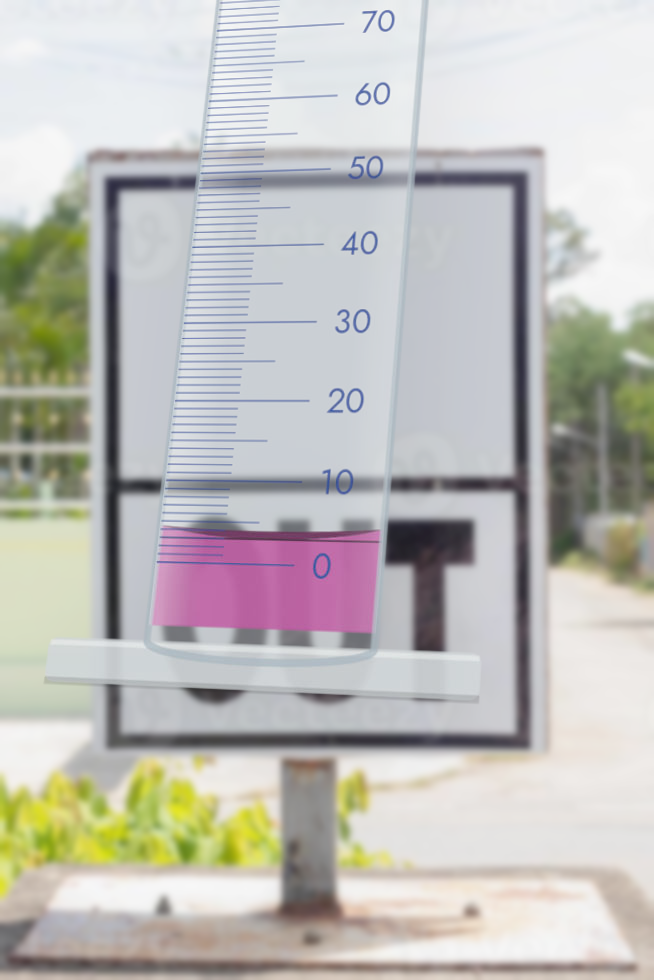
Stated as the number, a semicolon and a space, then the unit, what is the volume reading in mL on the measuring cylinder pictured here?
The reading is 3; mL
